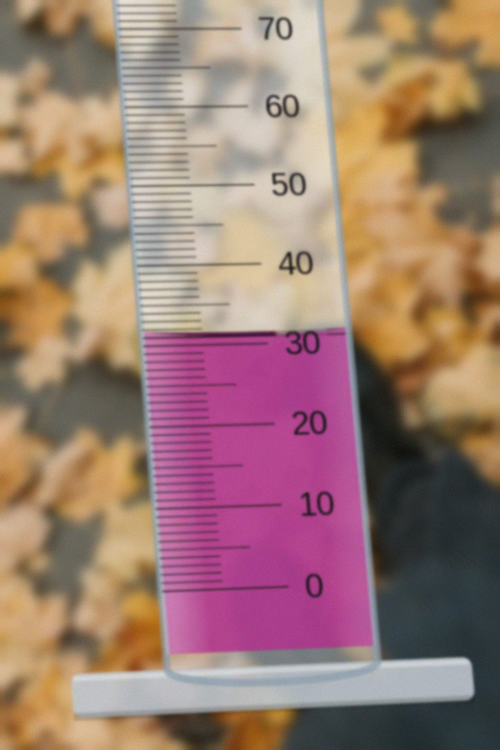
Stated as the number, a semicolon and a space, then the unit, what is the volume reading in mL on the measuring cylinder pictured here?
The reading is 31; mL
